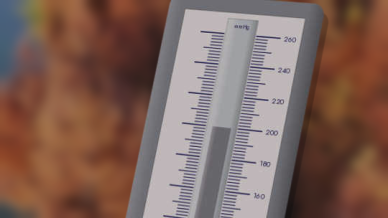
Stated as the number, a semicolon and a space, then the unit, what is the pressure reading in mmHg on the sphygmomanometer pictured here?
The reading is 200; mmHg
